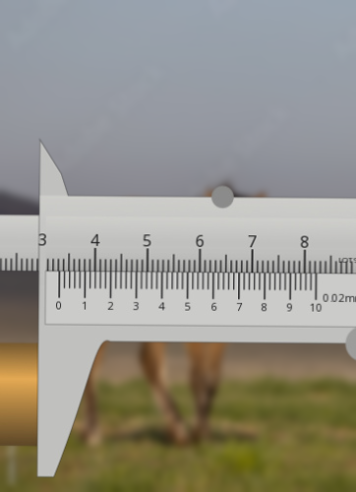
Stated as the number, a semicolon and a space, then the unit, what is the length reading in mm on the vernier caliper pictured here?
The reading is 33.2; mm
